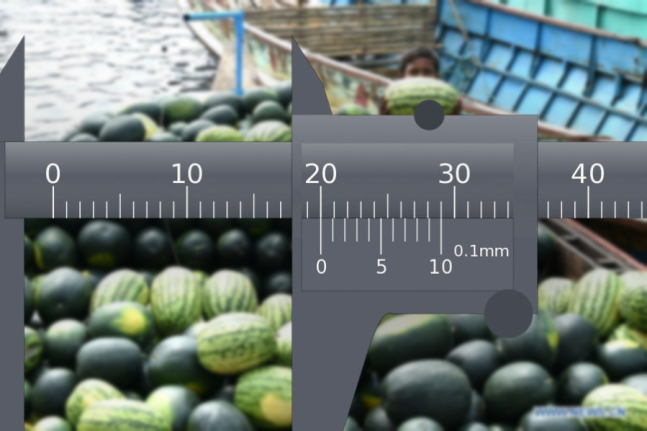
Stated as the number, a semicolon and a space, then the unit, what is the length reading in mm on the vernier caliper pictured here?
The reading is 20.0; mm
